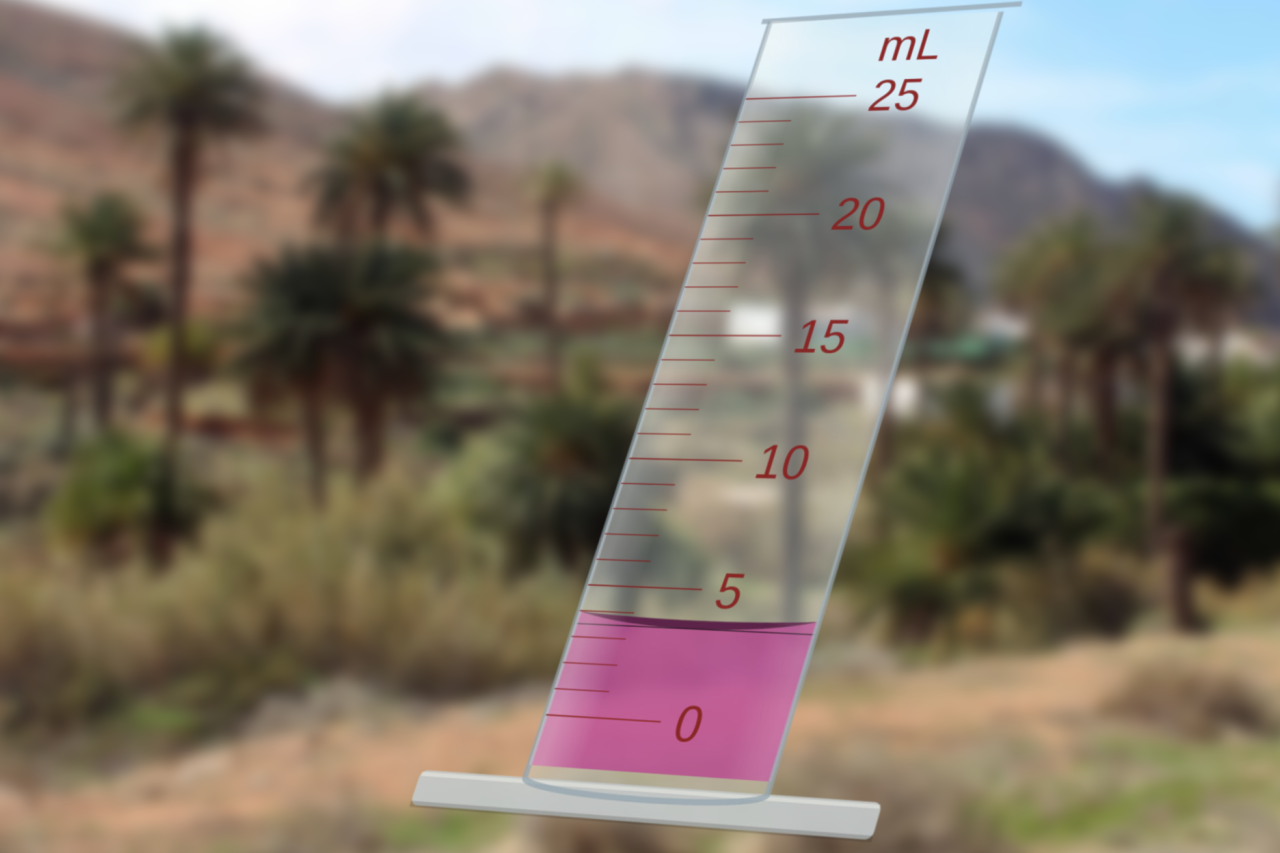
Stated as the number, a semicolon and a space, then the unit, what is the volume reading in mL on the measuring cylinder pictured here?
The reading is 3.5; mL
